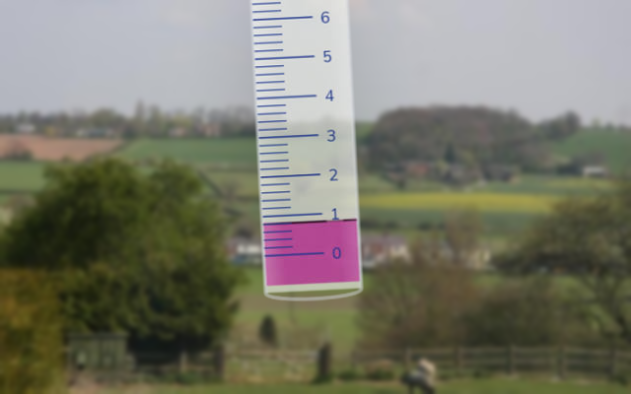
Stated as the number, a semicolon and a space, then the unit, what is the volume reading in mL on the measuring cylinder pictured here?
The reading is 0.8; mL
